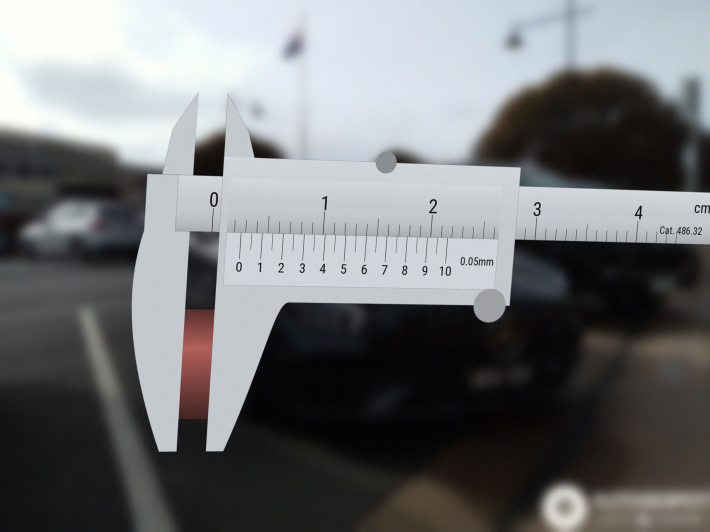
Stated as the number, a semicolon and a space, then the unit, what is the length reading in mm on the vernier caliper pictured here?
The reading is 2.6; mm
